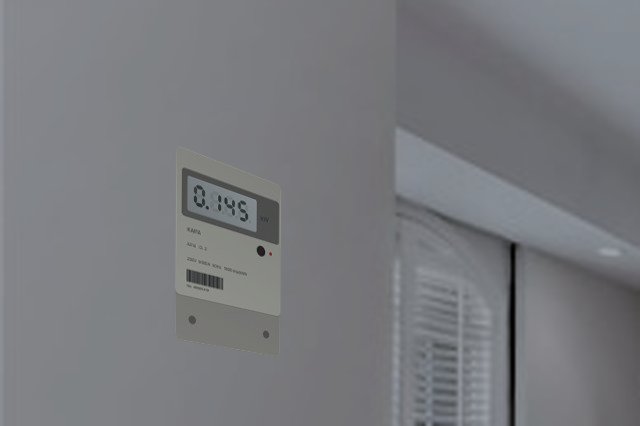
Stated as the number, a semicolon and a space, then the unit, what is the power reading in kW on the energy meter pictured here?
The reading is 0.145; kW
